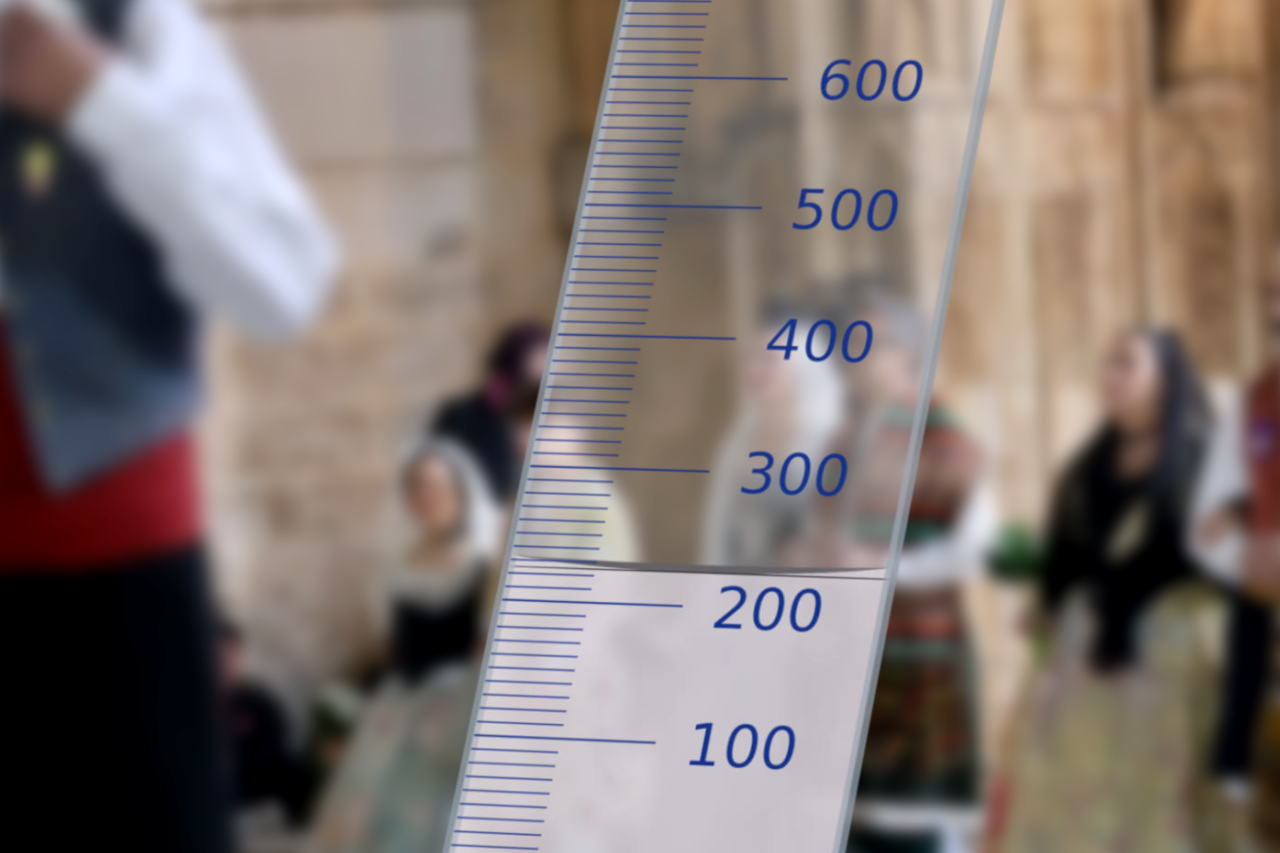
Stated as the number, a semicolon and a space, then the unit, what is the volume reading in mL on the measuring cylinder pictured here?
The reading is 225; mL
